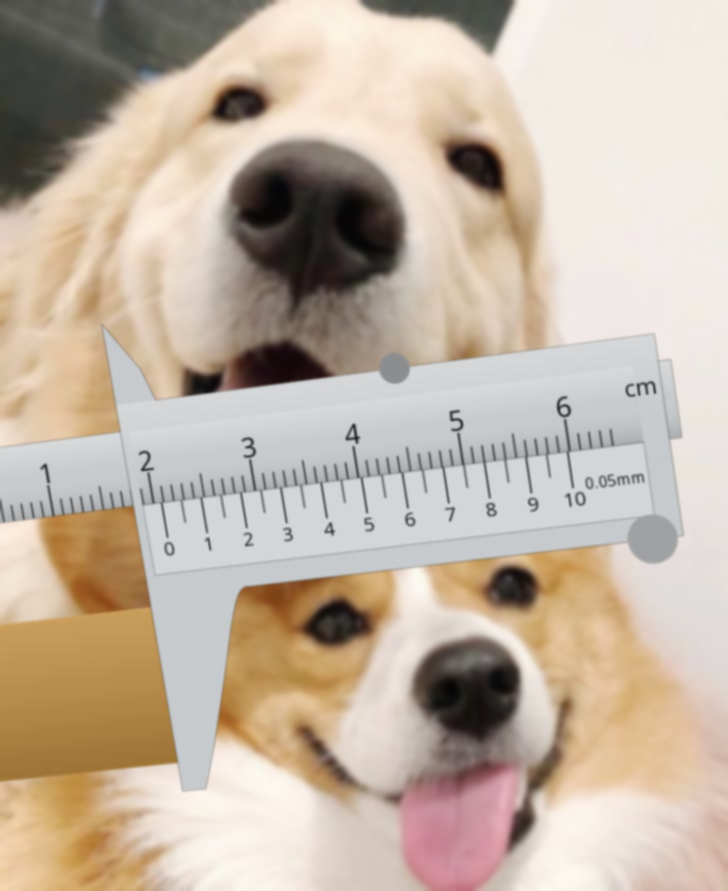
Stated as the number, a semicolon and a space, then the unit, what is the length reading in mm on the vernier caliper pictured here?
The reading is 20.8; mm
